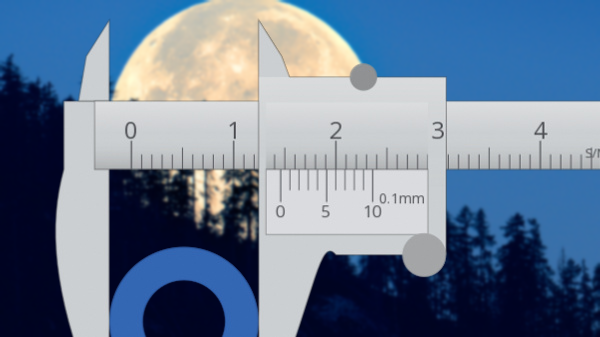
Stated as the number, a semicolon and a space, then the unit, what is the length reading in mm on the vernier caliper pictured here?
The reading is 14.6; mm
